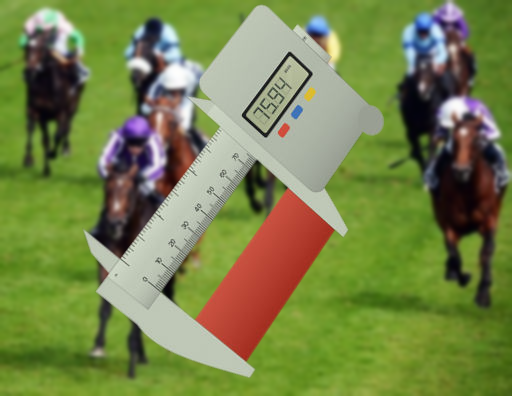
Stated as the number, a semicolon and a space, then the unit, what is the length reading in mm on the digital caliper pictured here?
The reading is 75.94; mm
